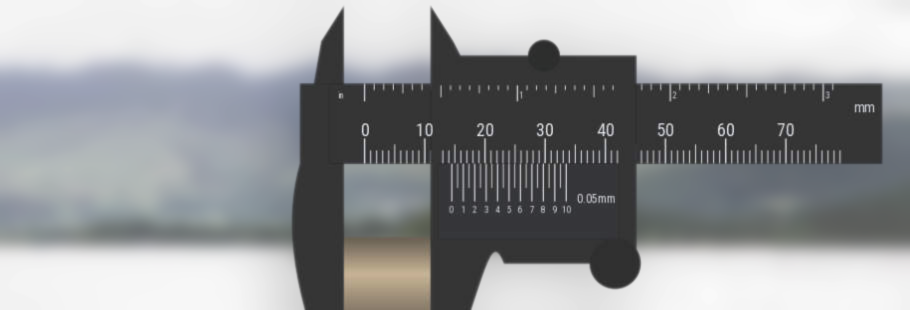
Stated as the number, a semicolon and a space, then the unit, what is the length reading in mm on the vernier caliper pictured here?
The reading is 14.5; mm
